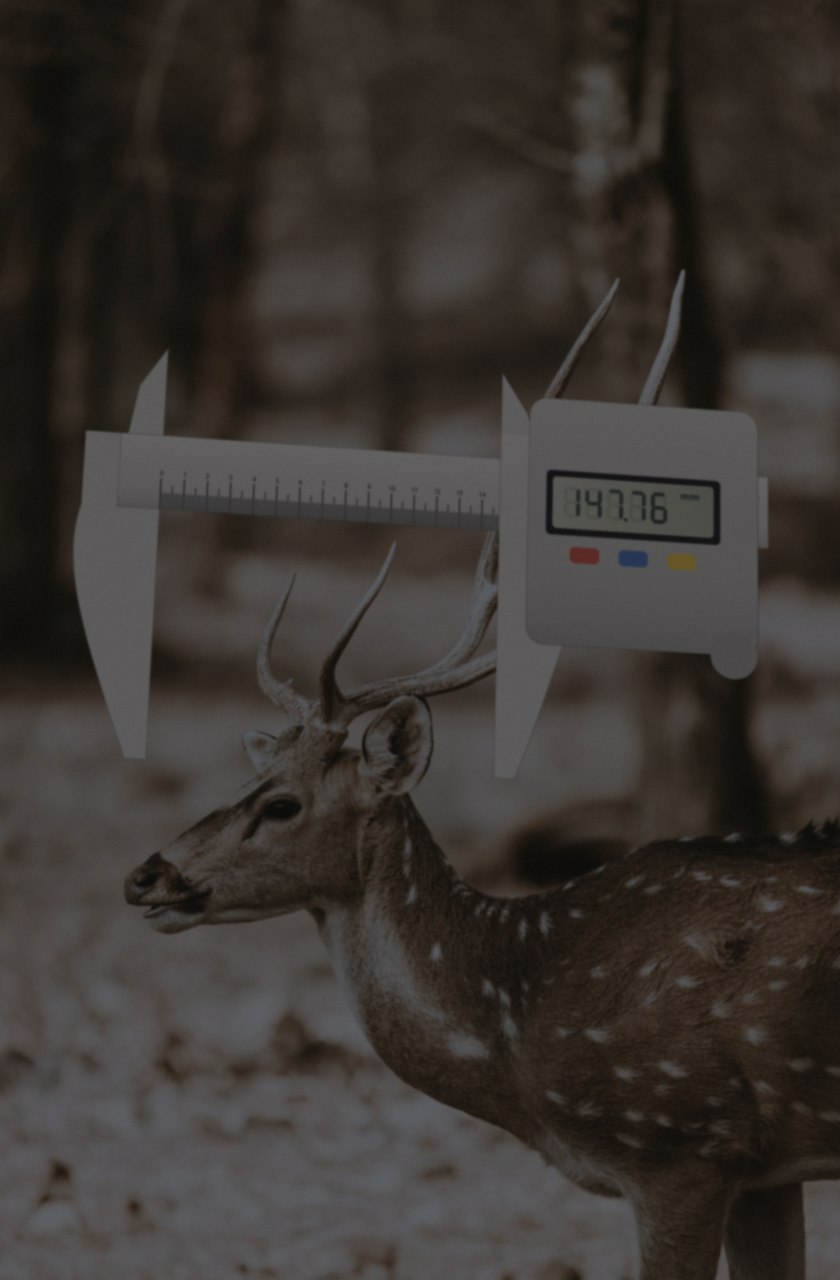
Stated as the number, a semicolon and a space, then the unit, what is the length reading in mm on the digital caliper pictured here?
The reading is 147.76; mm
